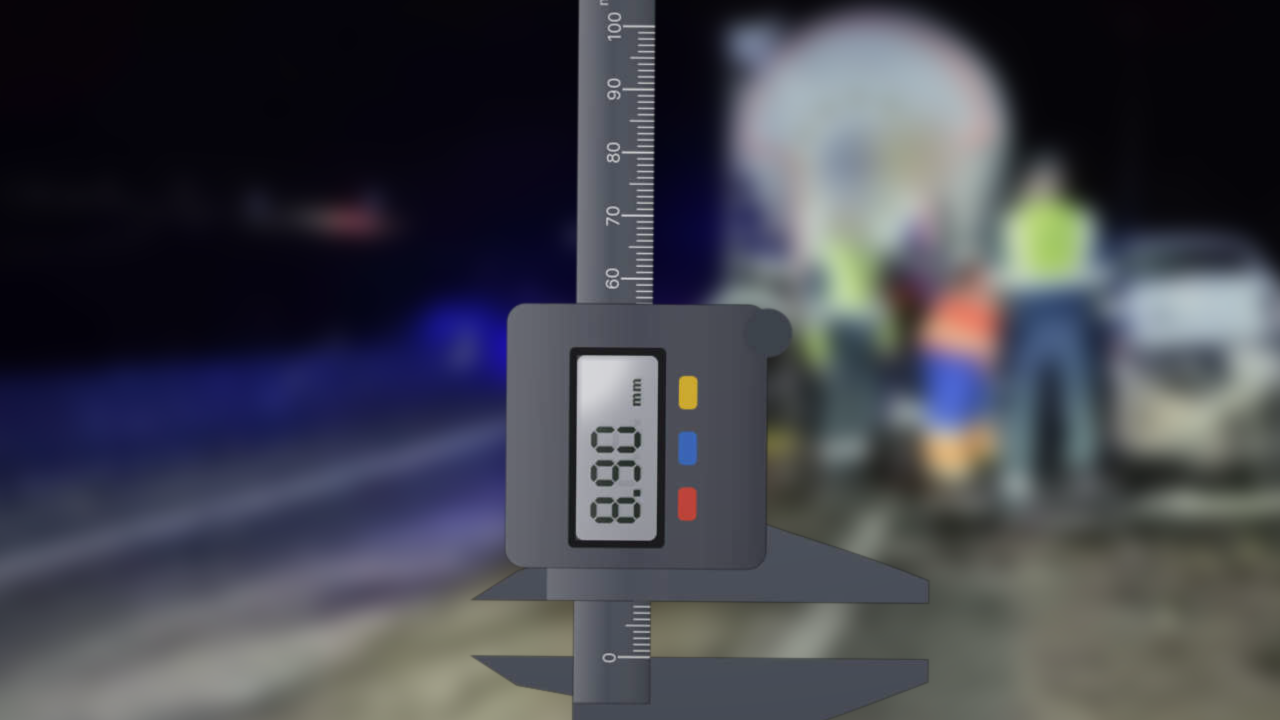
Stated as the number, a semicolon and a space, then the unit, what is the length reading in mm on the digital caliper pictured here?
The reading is 8.90; mm
